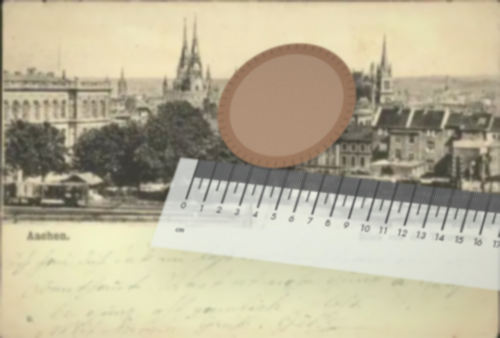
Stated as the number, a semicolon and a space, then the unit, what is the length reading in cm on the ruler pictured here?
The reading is 7.5; cm
